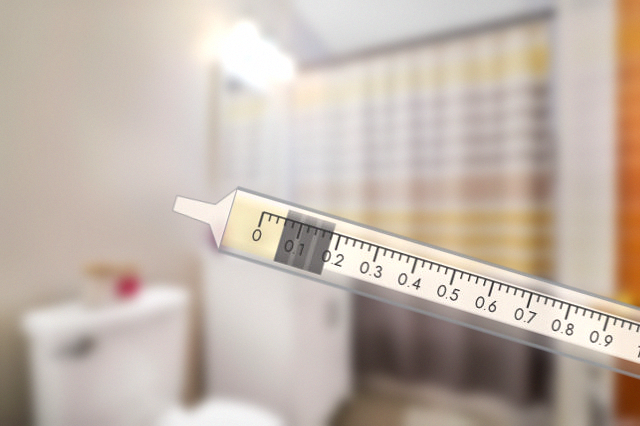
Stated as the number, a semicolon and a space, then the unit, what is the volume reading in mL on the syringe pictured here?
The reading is 0.06; mL
